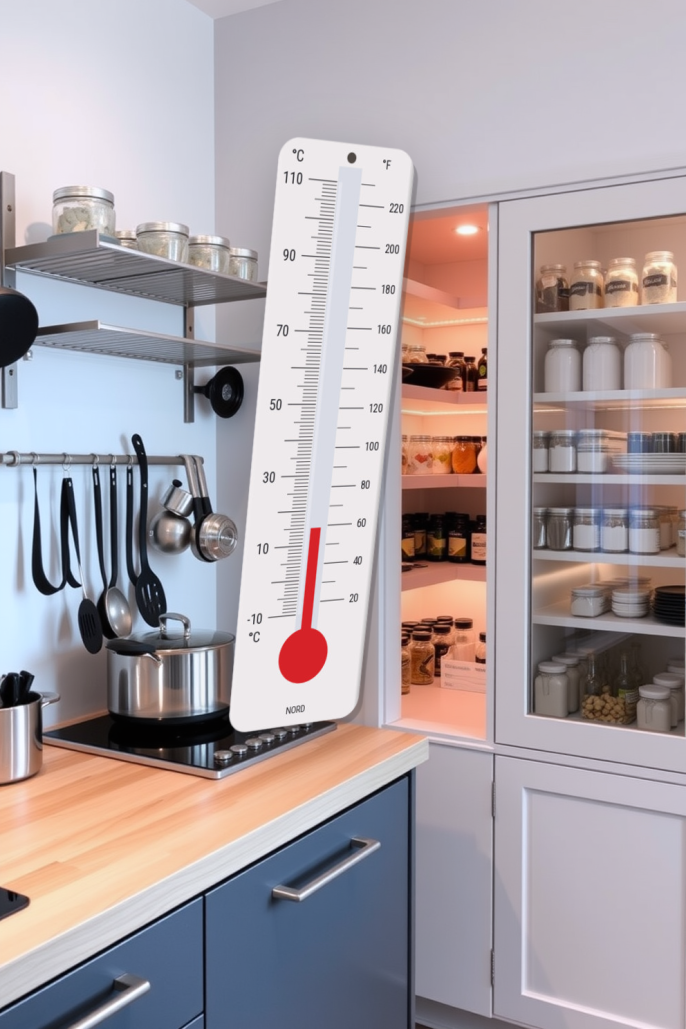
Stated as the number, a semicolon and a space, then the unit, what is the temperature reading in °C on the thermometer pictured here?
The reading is 15; °C
